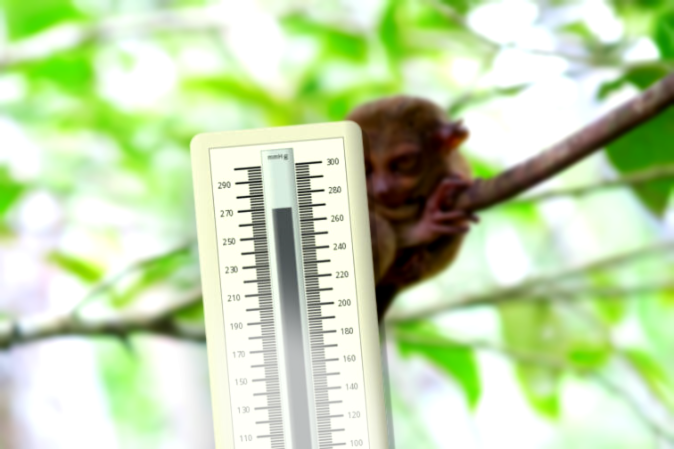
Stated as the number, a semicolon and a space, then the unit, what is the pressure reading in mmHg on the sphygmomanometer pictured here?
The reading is 270; mmHg
